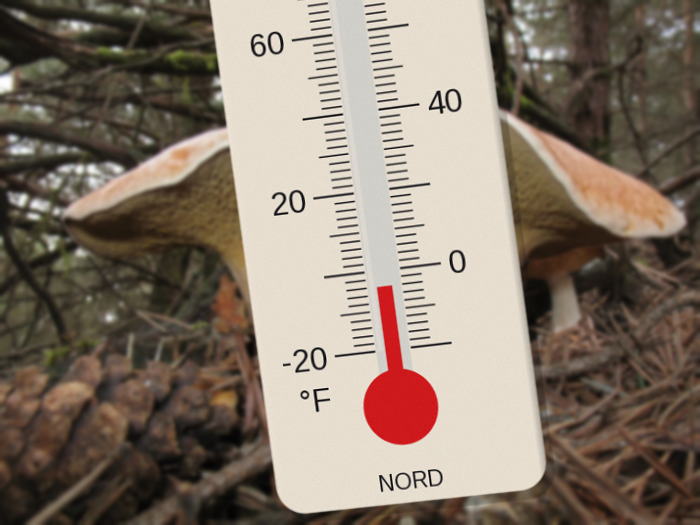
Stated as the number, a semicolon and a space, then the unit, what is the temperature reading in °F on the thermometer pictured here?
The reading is -4; °F
